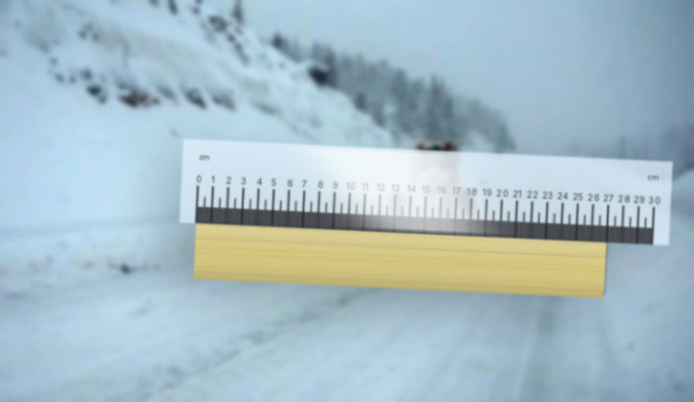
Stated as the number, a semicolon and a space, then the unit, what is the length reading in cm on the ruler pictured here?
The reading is 27; cm
